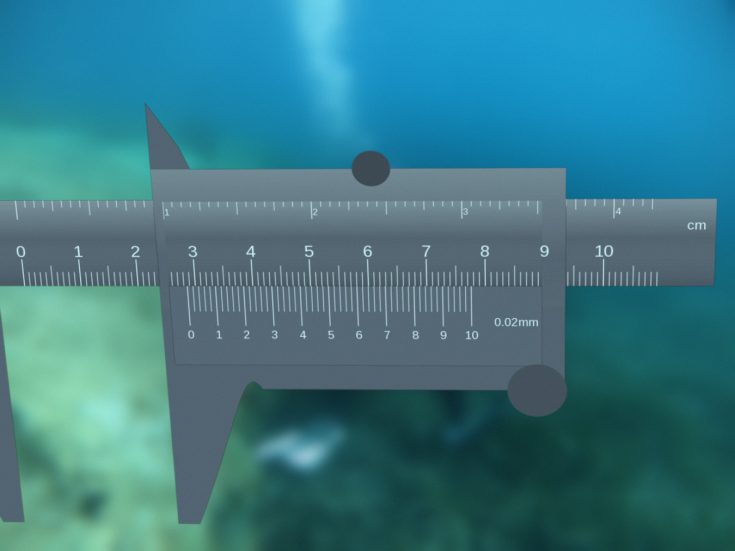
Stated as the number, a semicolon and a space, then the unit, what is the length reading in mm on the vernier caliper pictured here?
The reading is 28.6; mm
